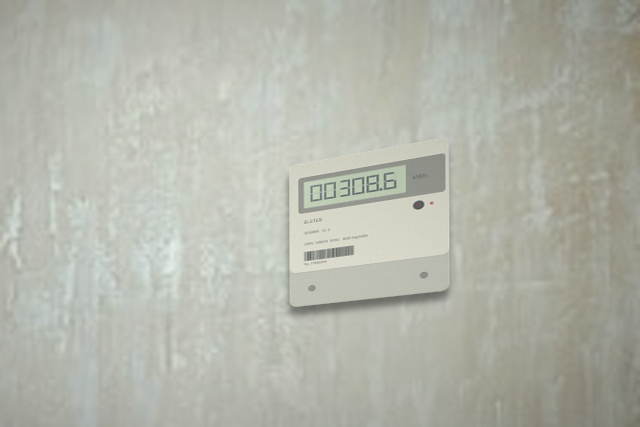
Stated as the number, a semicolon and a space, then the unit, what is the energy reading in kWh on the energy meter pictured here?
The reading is 308.6; kWh
